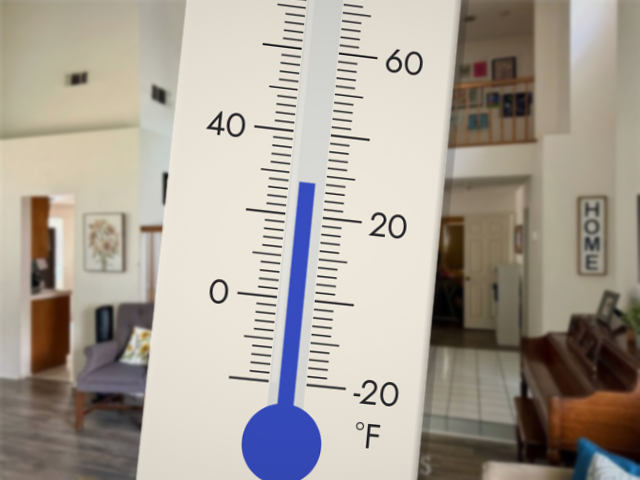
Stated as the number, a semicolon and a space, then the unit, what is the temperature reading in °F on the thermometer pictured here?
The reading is 28; °F
